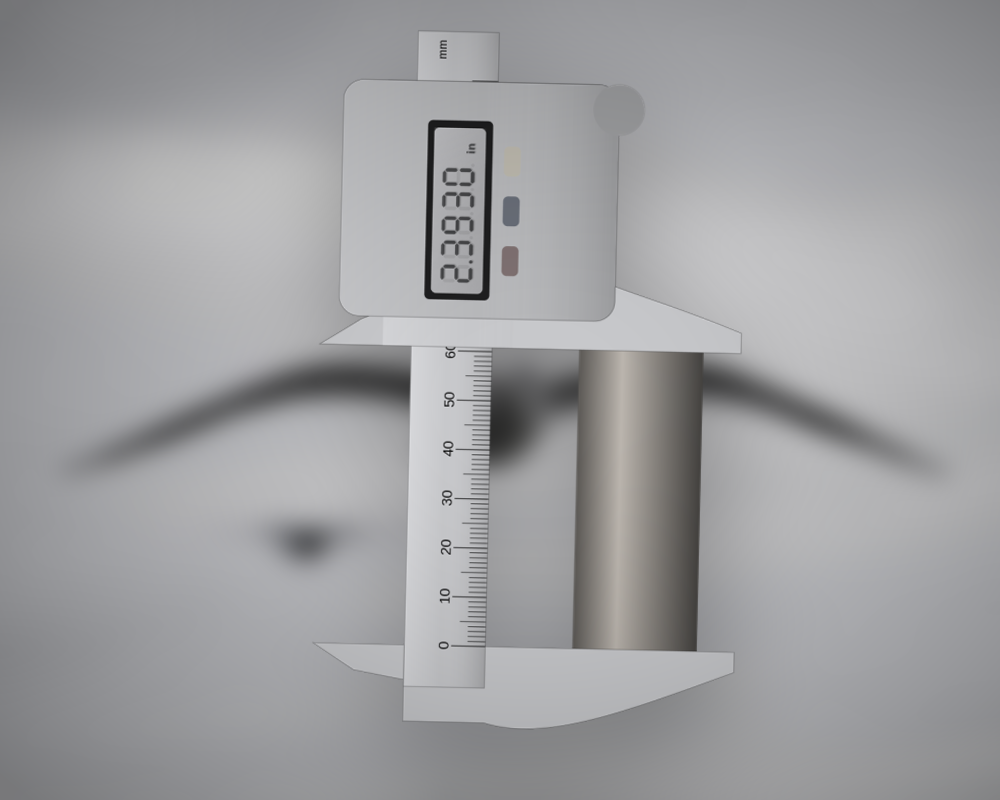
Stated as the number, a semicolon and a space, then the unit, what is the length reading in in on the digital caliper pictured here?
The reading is 2.3930; in
